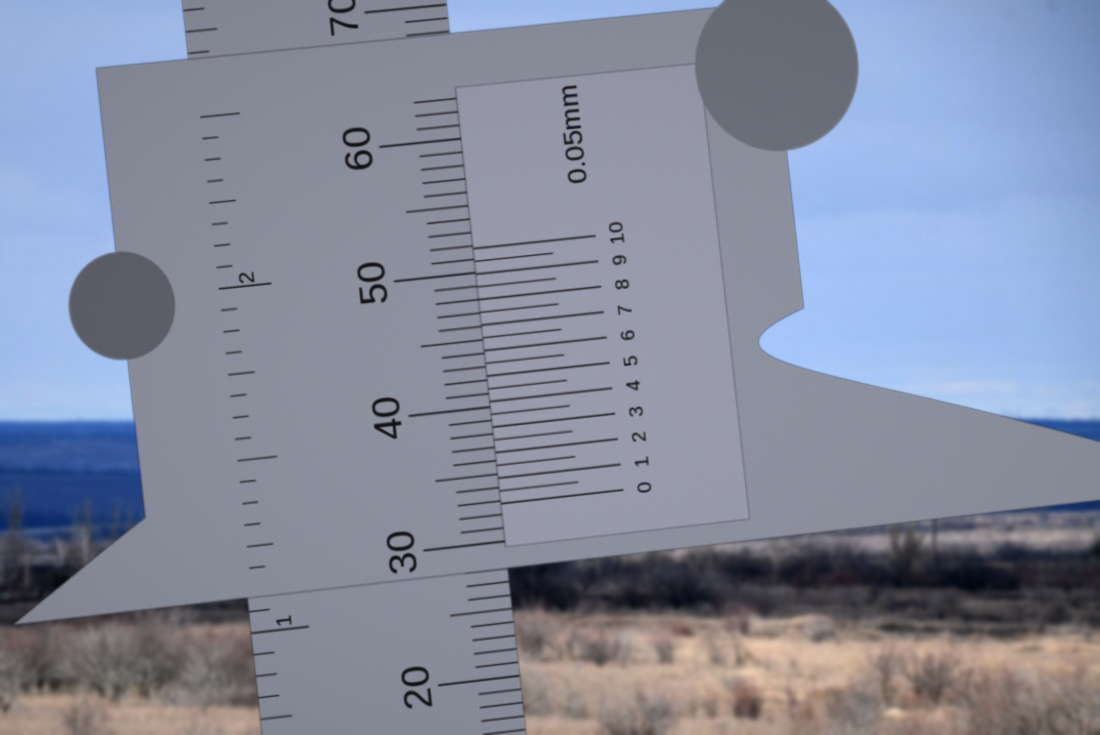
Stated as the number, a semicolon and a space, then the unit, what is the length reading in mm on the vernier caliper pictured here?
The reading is 32.8; mm
